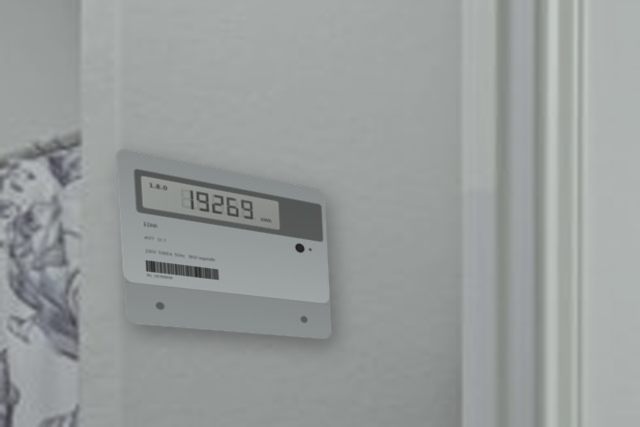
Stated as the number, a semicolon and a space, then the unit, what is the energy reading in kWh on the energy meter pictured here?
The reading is 19269; kWh
